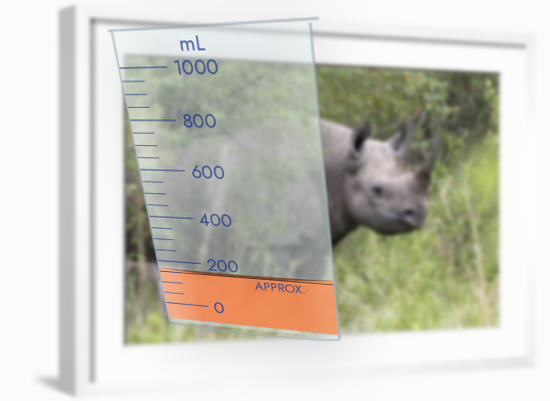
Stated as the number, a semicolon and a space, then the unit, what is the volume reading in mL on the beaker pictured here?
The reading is 150; mL
